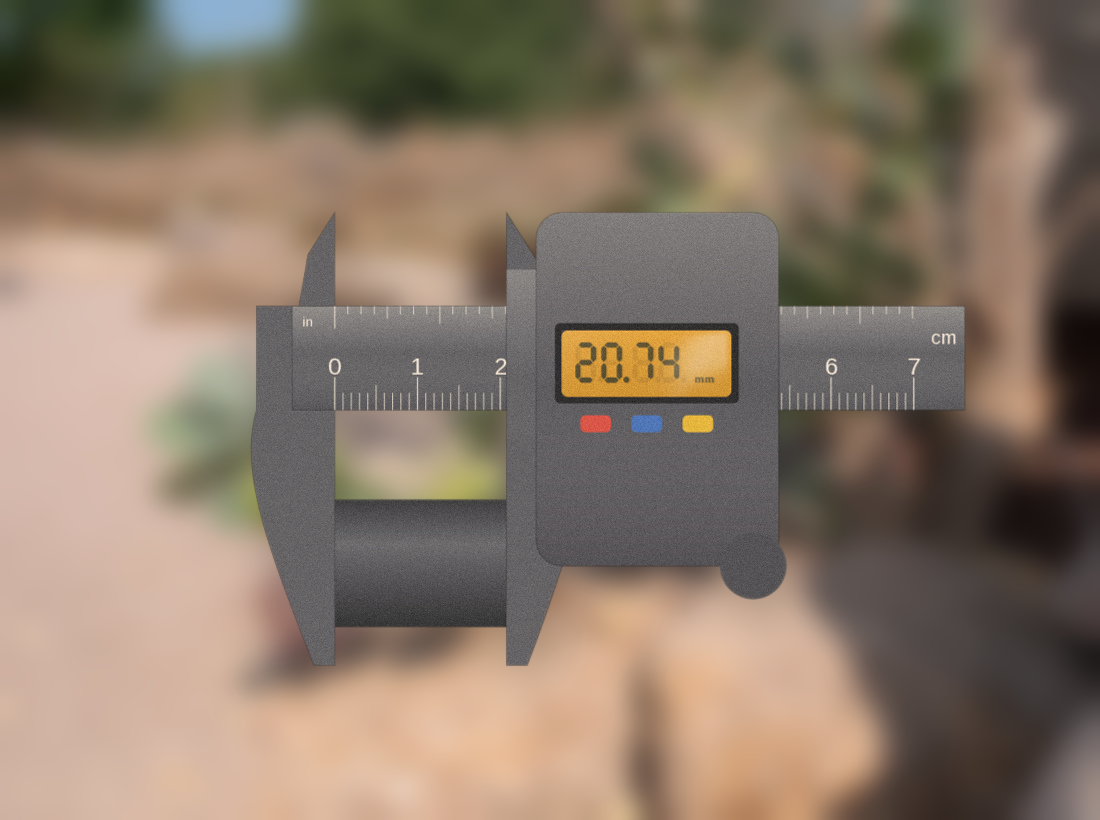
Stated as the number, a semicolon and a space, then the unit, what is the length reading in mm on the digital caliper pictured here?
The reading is 20.74; mm
